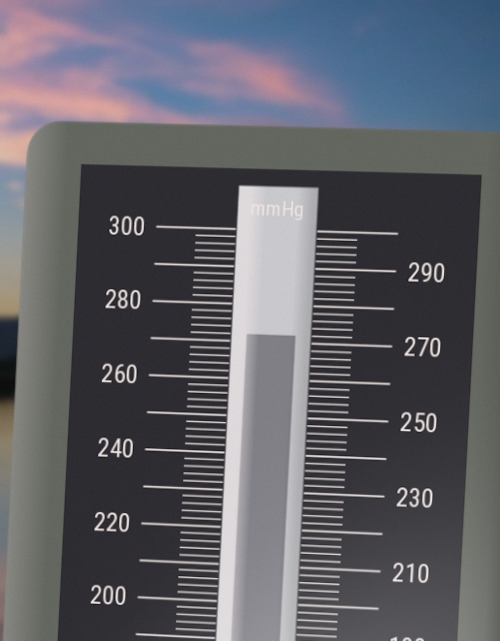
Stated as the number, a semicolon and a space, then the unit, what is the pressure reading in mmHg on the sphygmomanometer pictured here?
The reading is 272; mmHg
